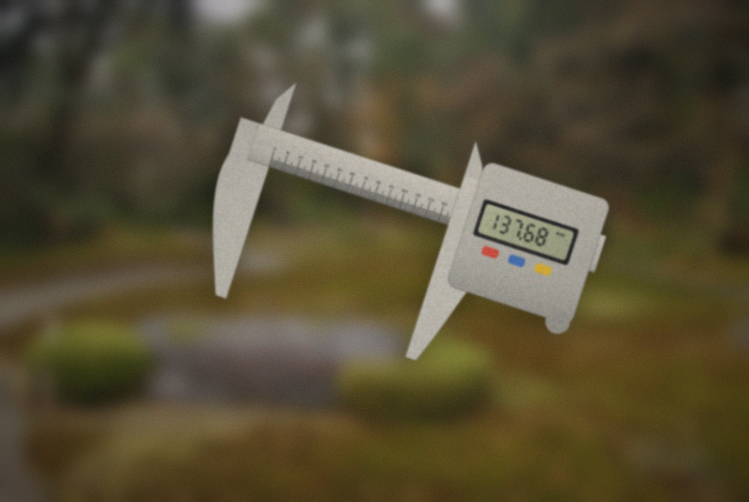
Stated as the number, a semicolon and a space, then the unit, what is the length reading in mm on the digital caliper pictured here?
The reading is 137.68; mm
